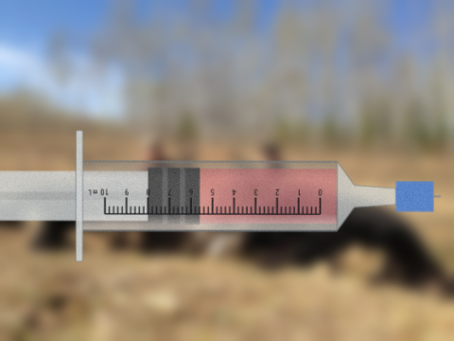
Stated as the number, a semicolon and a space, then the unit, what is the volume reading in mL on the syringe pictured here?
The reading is 5.6; mL
